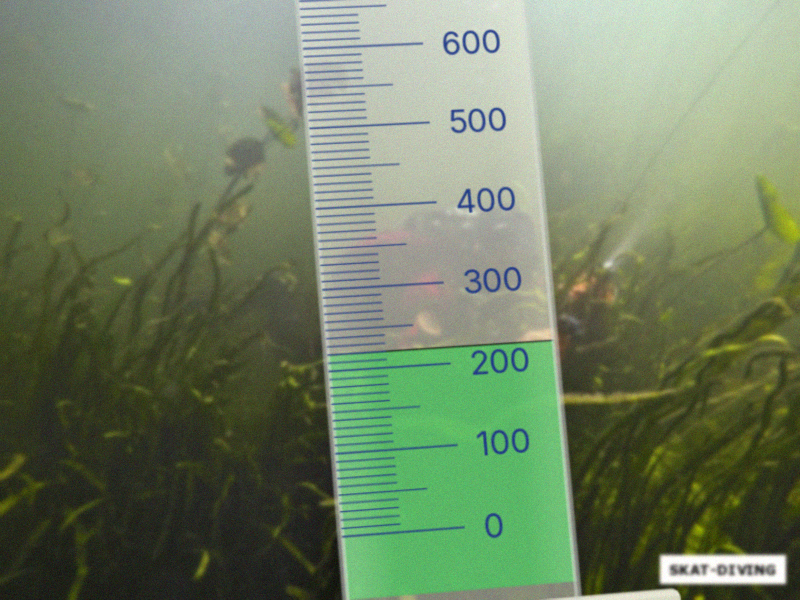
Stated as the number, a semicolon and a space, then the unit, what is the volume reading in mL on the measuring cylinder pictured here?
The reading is 220; mL
